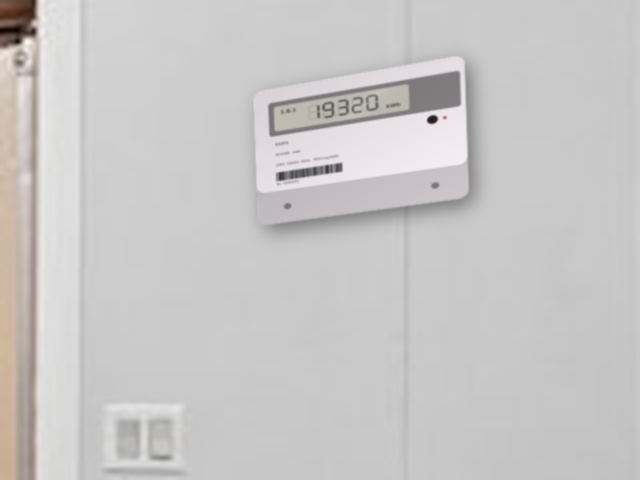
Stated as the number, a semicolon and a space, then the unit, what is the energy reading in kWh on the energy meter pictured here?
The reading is 19320; kWh
